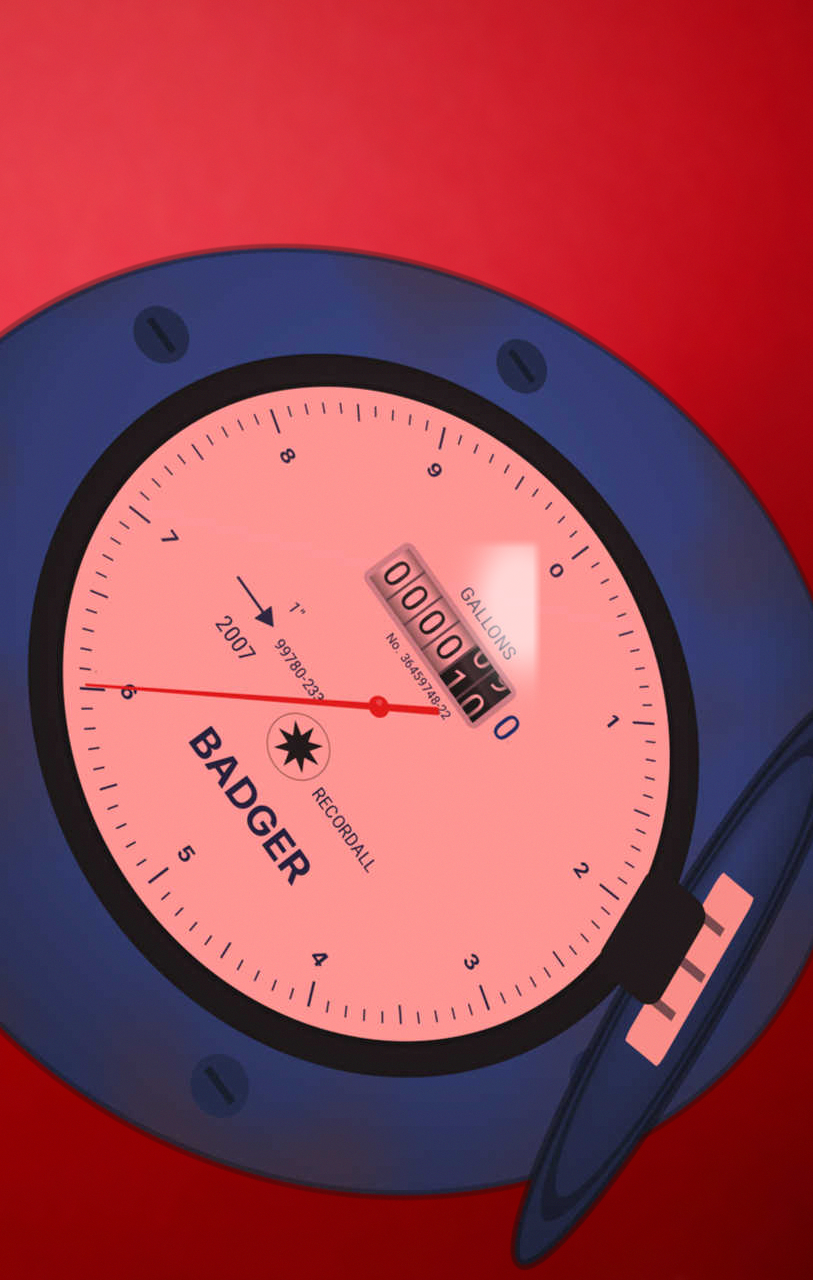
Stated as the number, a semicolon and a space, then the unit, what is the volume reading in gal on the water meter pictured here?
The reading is 96.0; gal
